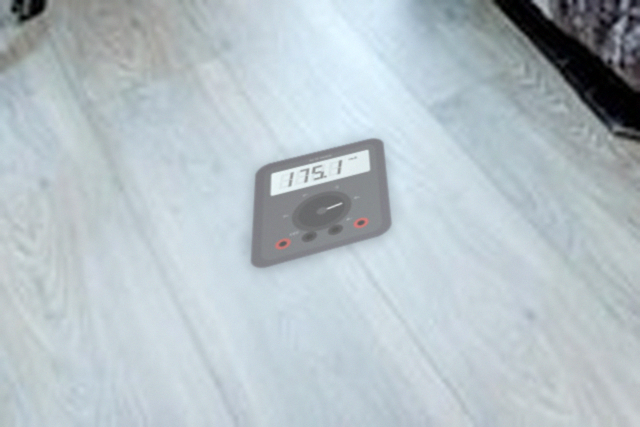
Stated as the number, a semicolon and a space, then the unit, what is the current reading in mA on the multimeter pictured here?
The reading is 175.1; mA
